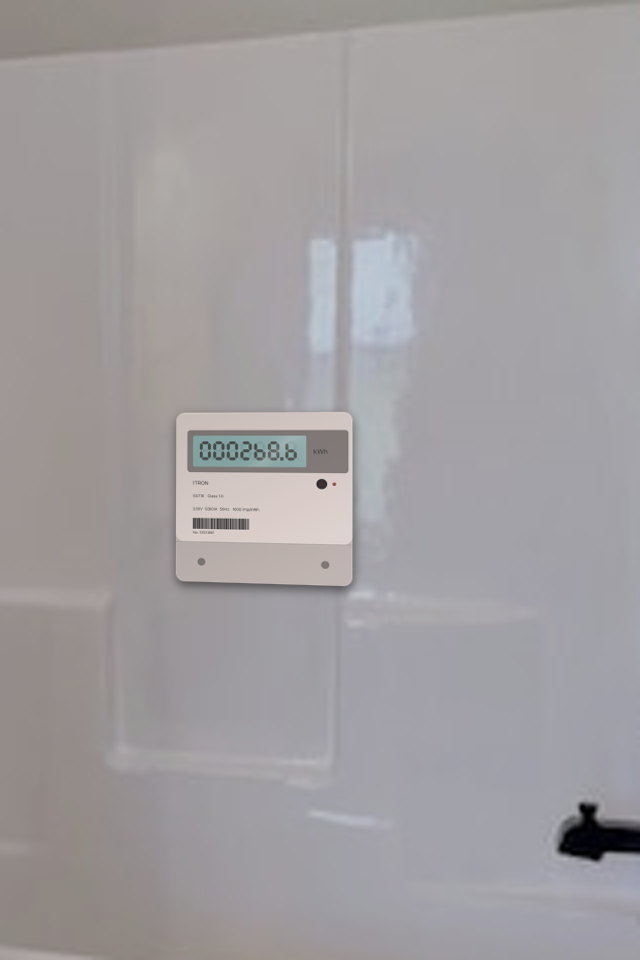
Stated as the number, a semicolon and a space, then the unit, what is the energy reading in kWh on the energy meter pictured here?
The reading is 268.6; kWh
